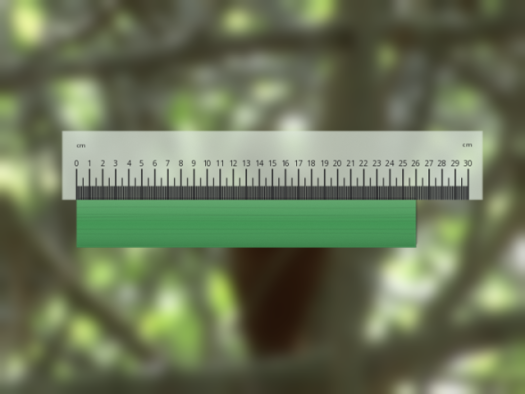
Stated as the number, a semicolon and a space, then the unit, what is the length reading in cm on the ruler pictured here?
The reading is 26; cm
